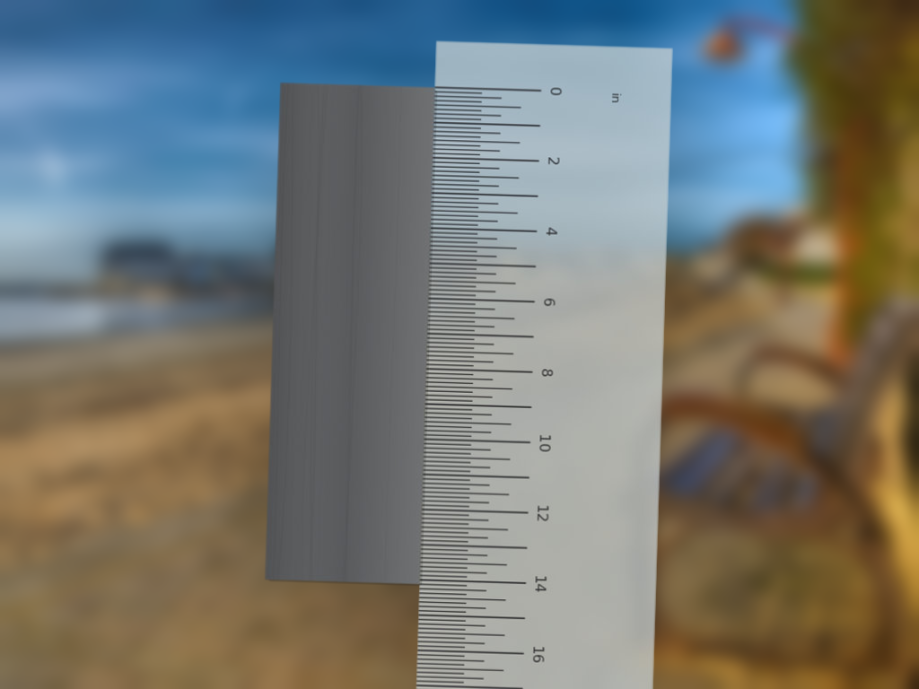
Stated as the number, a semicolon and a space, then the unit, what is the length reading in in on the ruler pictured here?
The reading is 14.125; in
